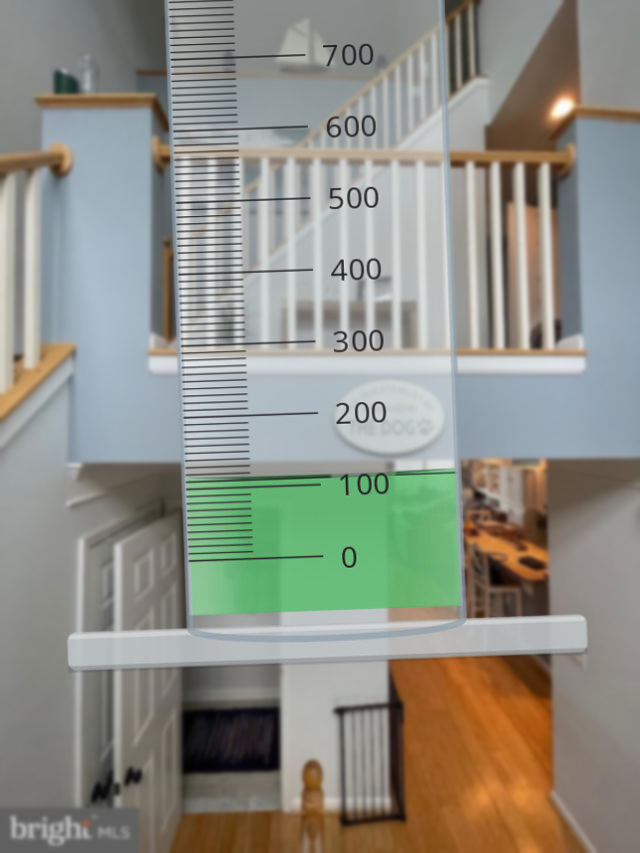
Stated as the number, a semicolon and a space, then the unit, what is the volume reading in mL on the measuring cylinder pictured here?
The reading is 110; mL
